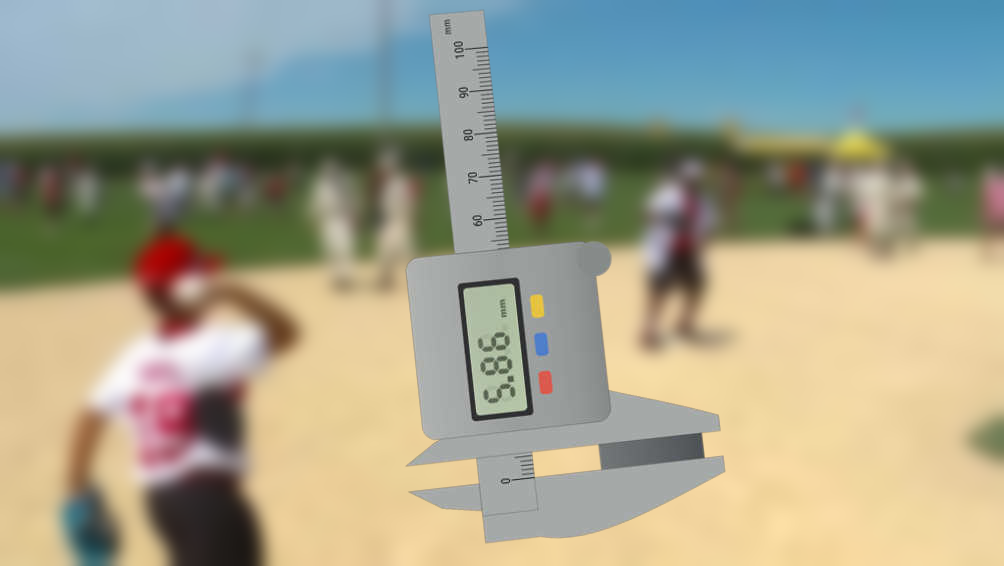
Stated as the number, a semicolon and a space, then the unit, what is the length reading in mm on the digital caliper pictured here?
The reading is 5.86; mm
